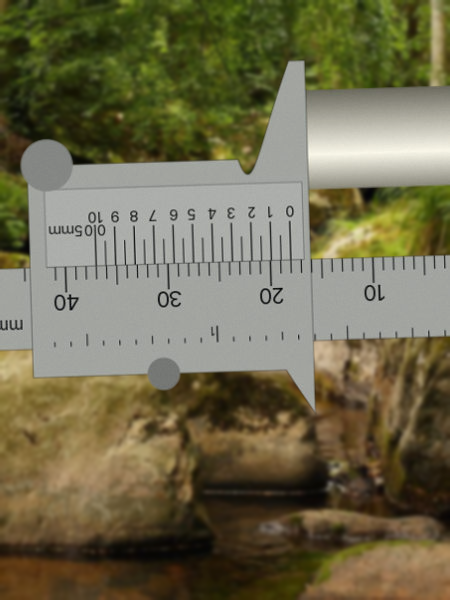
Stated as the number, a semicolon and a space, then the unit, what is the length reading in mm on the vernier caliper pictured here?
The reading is 18.0; mm
